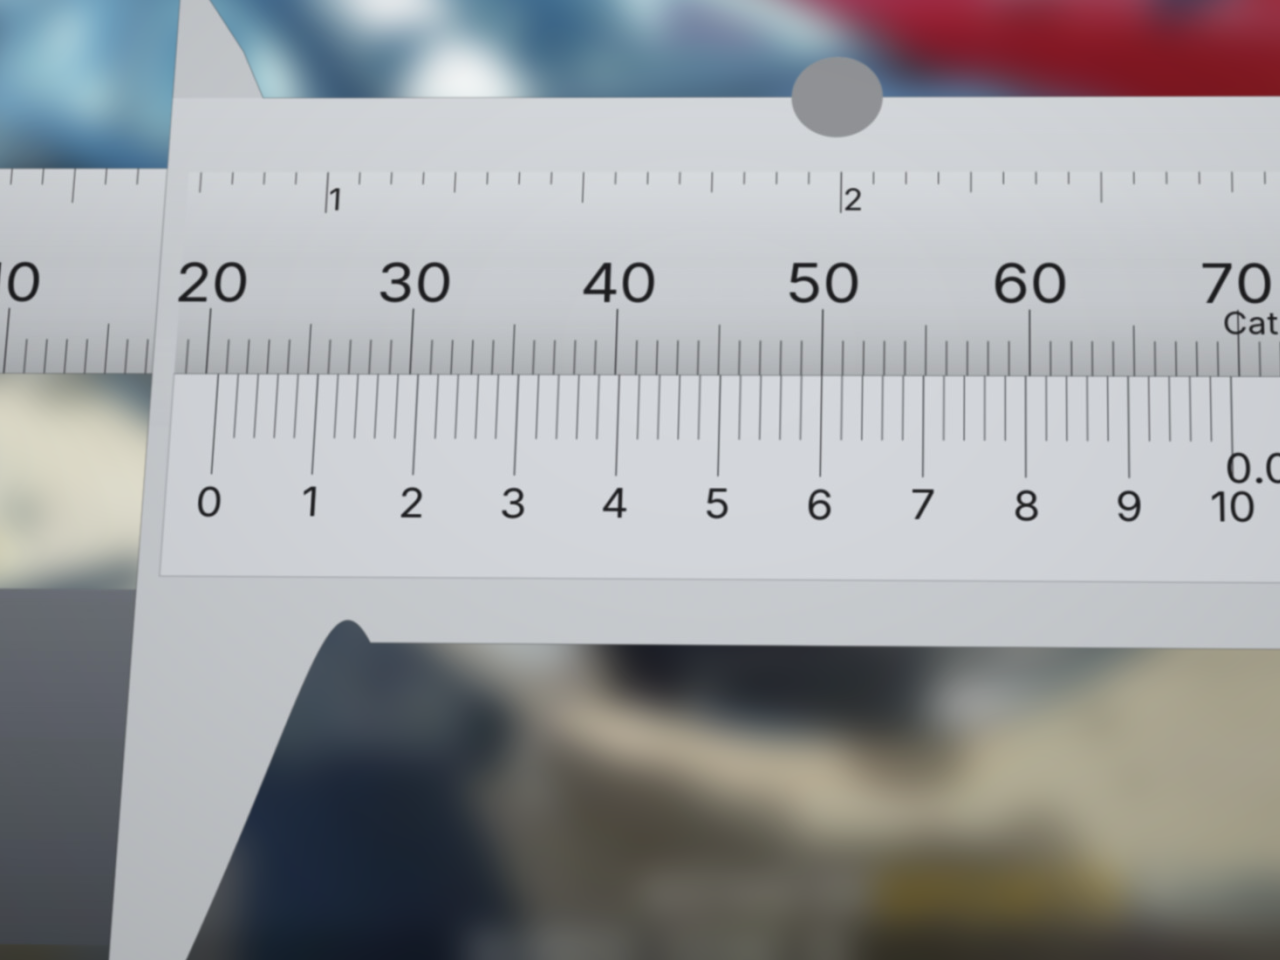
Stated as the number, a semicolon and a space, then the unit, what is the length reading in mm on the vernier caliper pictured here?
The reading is 20.6; mm
